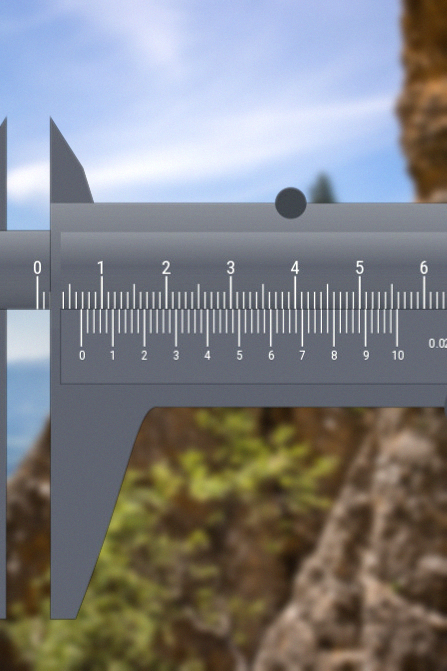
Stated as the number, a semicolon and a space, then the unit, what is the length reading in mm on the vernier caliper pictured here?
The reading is 6.8; mm
